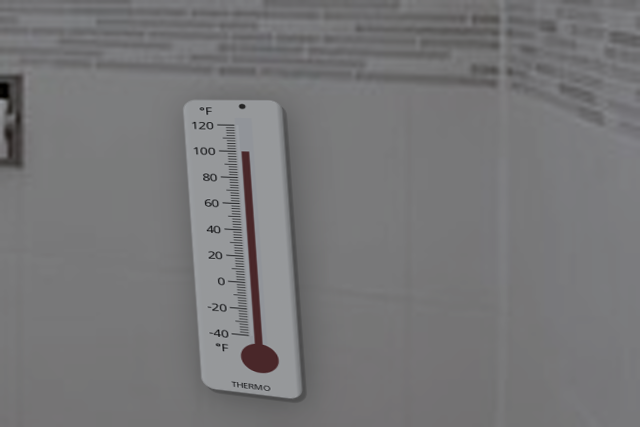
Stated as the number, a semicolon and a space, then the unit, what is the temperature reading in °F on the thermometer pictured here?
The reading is 100; °F
